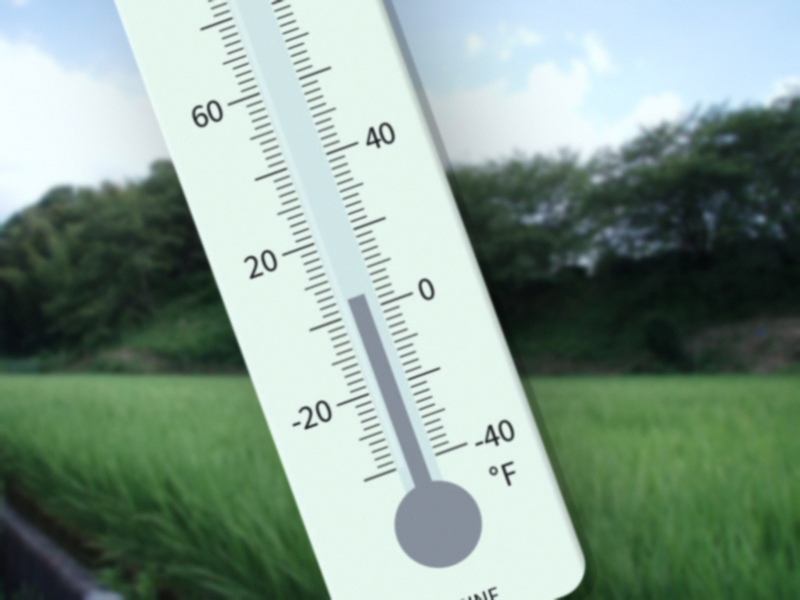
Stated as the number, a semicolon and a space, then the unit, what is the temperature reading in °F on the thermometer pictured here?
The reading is 4; °F
